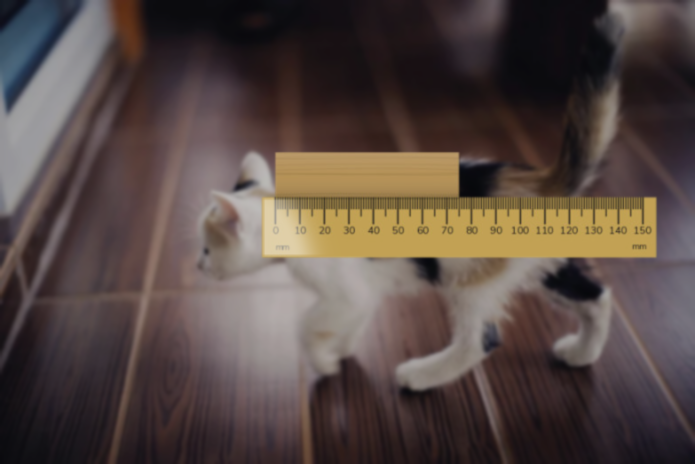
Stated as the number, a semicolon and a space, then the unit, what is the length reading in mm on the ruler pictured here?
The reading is 75; mm
